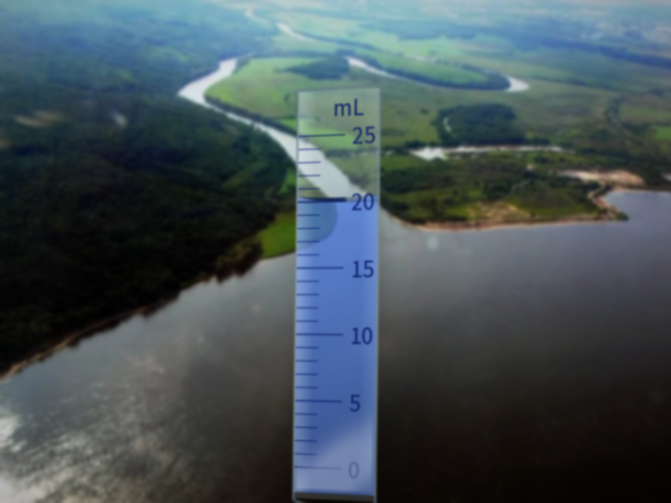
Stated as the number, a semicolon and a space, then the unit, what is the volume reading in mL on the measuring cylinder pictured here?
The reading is 20; mL
